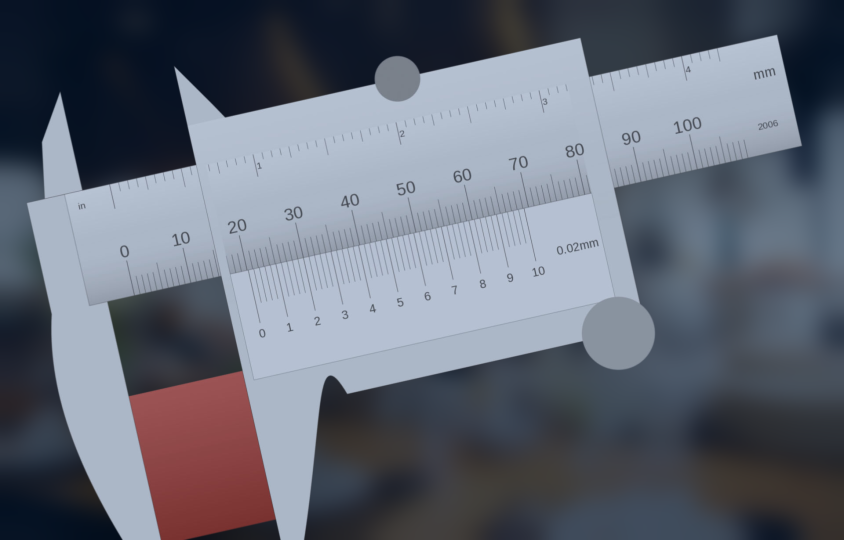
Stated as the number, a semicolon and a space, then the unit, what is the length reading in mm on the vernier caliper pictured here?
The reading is 20.2; mm
